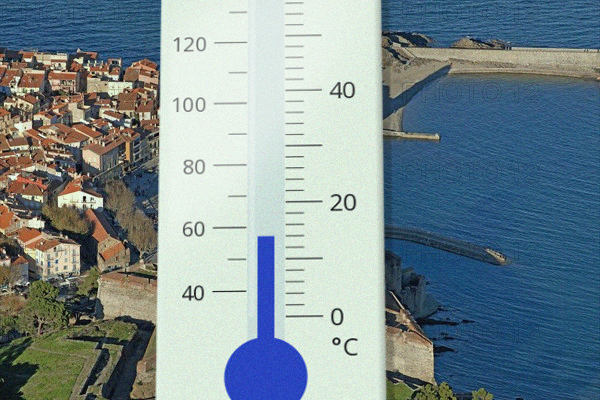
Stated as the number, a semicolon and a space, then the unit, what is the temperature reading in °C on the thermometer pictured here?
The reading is 14; °C
